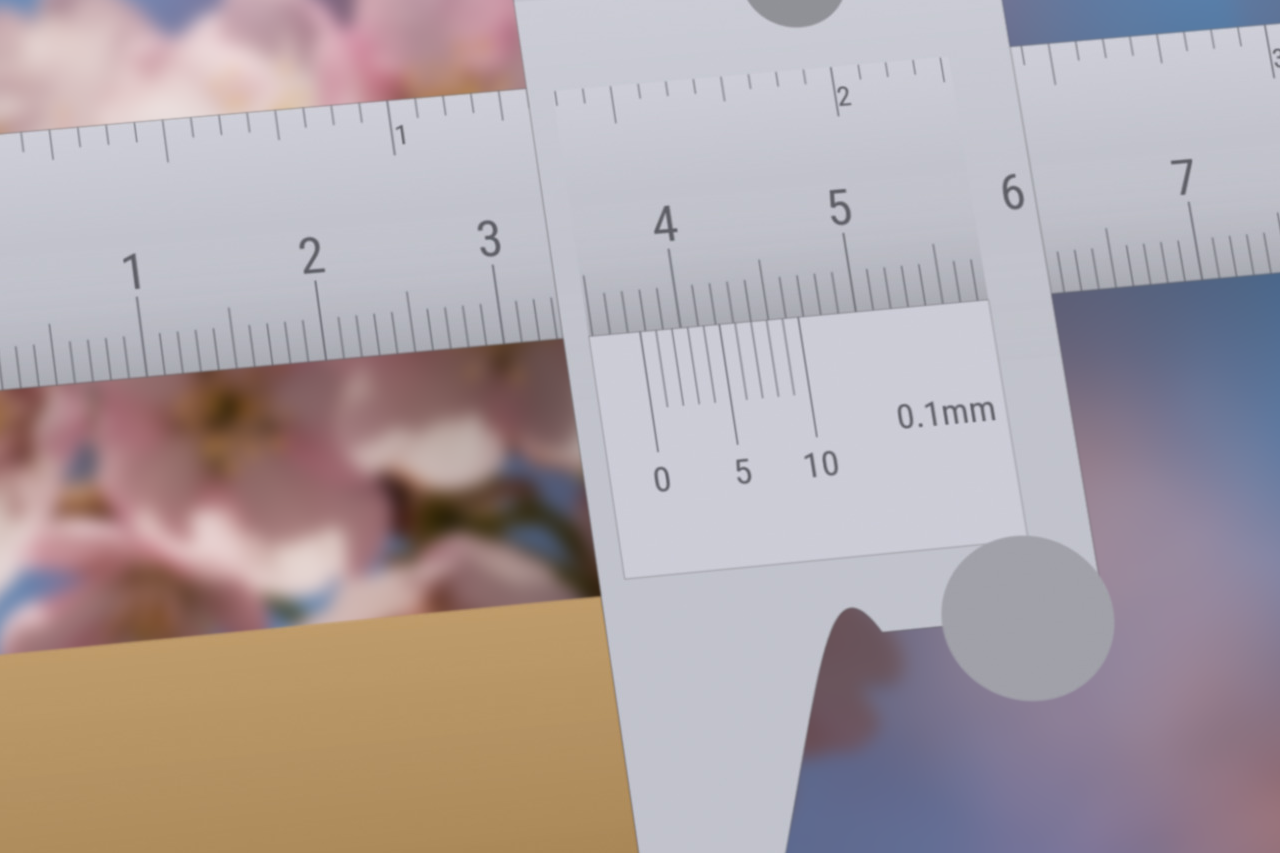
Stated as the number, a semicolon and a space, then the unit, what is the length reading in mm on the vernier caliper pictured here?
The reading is 37.7; mm
